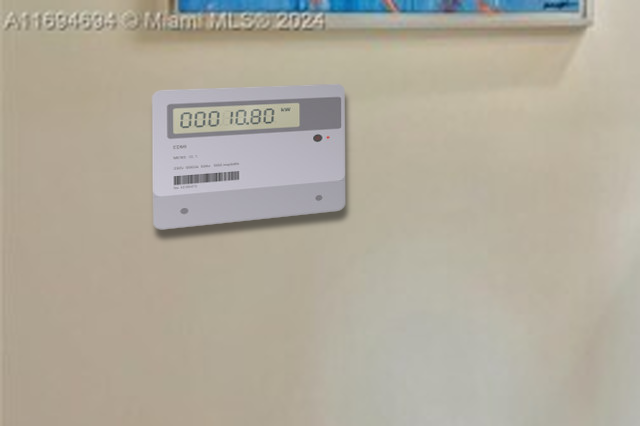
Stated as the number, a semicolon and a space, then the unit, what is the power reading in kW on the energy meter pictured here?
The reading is 10.80; kW
